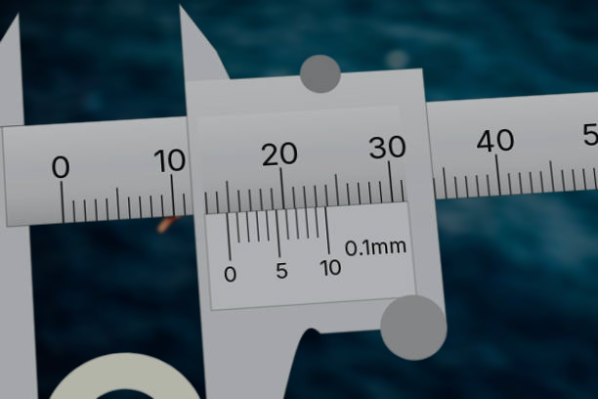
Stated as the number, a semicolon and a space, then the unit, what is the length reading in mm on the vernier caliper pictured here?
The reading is 14.8; mm
